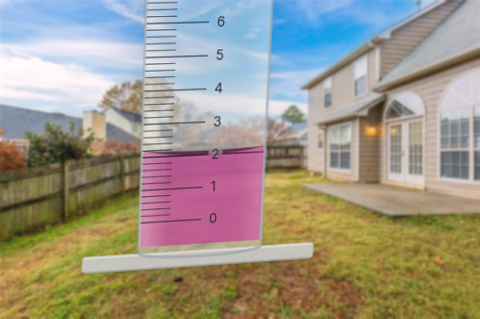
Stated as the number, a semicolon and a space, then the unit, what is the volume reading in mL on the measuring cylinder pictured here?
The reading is 2; mL
